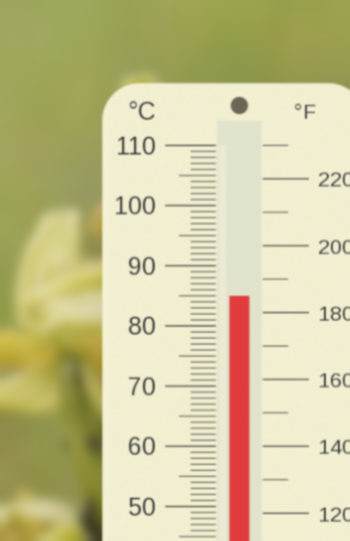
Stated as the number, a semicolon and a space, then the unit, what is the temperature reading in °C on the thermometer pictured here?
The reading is 85; °C
